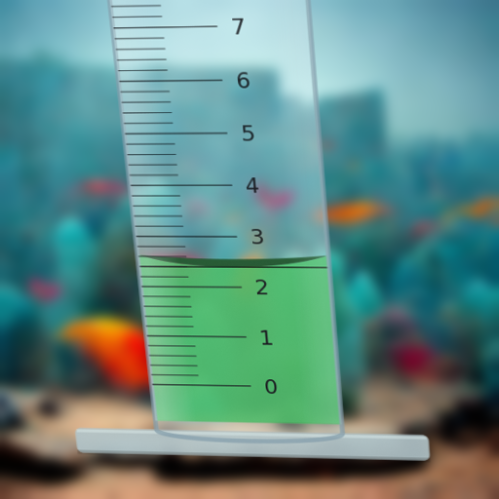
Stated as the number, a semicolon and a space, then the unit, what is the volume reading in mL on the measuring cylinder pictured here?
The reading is 2.4; mL
